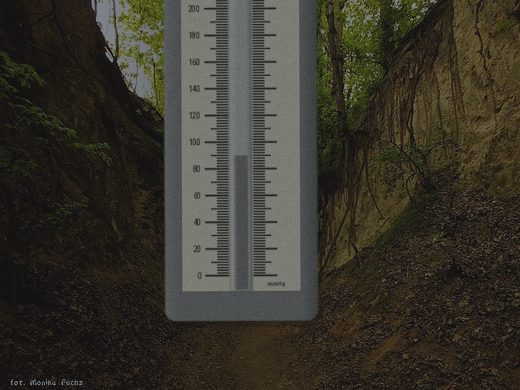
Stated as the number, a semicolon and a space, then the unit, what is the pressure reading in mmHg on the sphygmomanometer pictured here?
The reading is 90; mmHg
